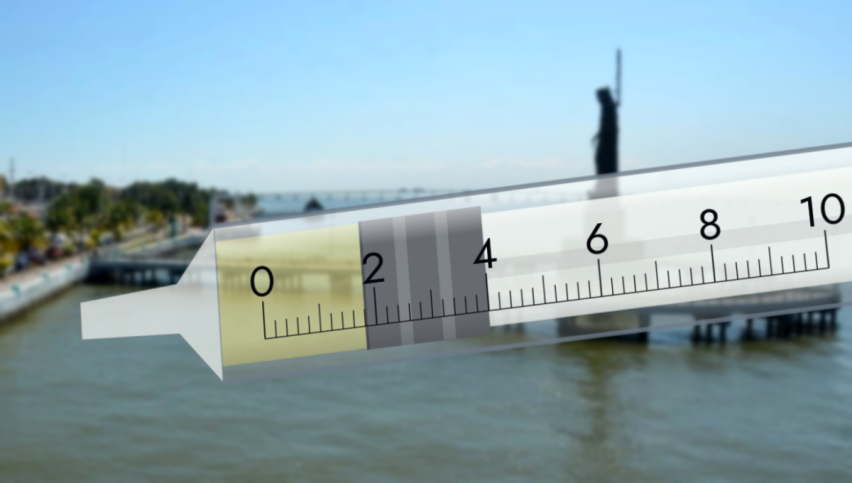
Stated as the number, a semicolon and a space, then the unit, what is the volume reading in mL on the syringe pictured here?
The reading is 1.8; mL
